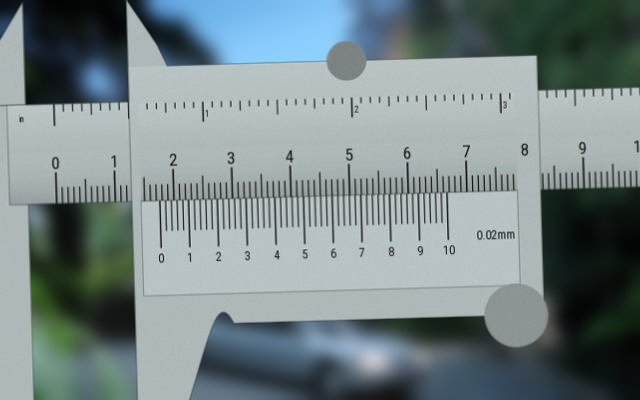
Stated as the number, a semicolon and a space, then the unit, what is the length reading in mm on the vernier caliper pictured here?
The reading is 17.6; mm
